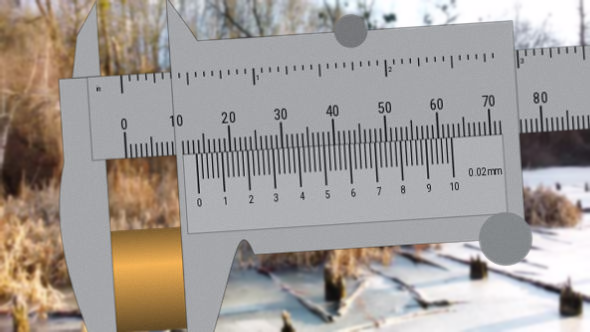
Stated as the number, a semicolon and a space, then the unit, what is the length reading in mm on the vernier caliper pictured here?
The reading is 13.5; mm
